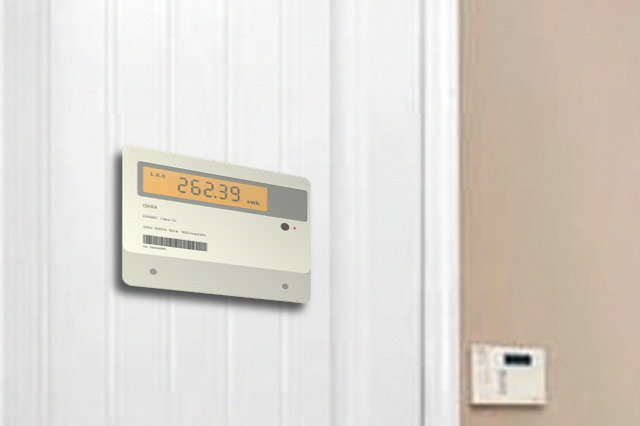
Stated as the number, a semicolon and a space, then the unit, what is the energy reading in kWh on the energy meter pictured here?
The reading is 262.39; kWh
